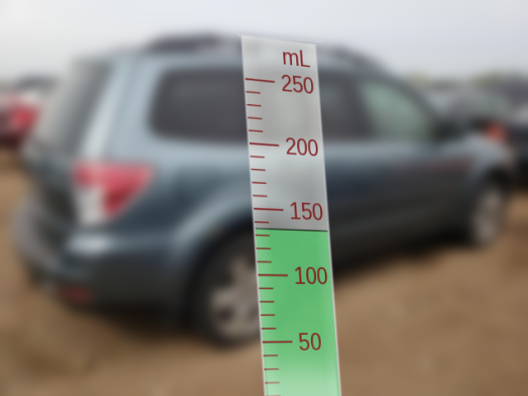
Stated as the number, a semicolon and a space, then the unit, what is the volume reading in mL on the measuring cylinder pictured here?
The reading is 135; mL
